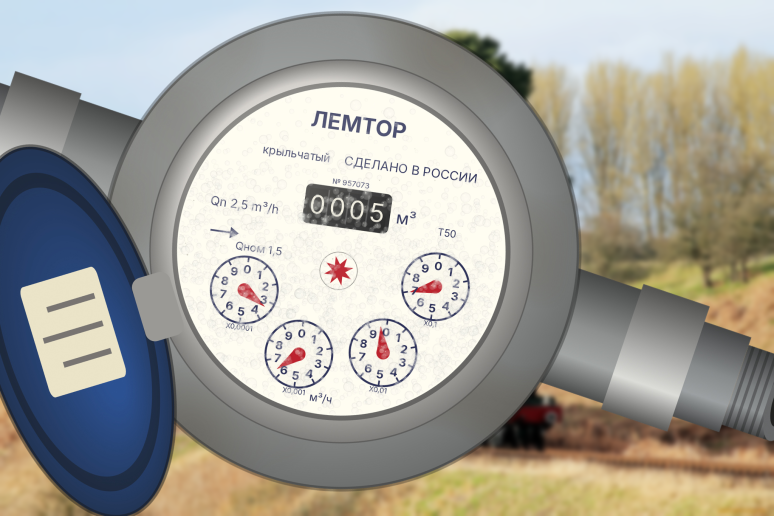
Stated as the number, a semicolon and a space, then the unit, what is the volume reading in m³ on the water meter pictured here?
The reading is 5.6963; m³
